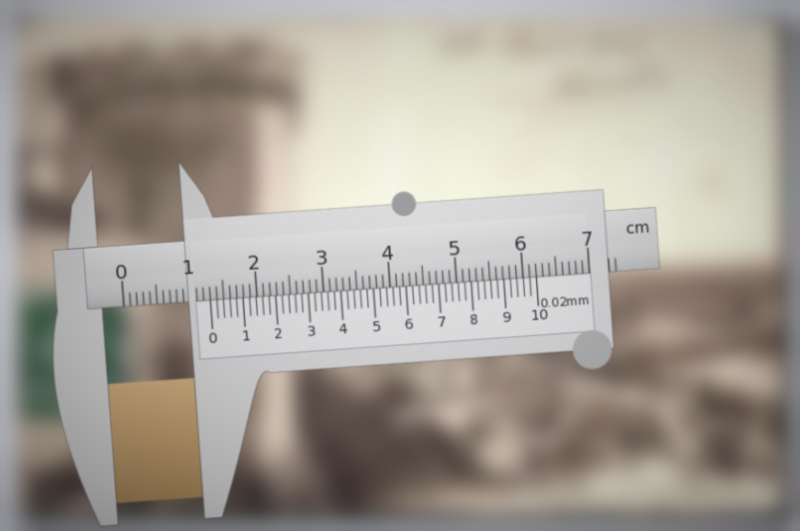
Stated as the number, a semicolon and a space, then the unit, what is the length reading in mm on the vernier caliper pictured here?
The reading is 13.0; mm
